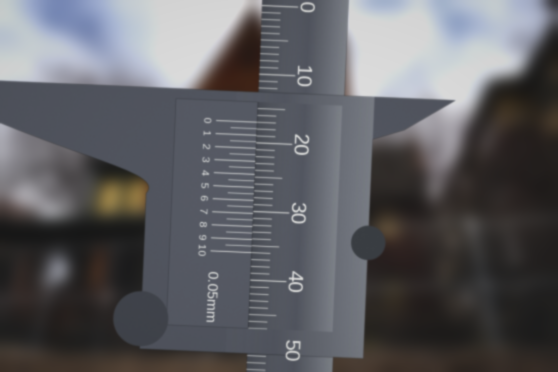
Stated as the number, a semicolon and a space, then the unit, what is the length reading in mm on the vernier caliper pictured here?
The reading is 17.0; mm
